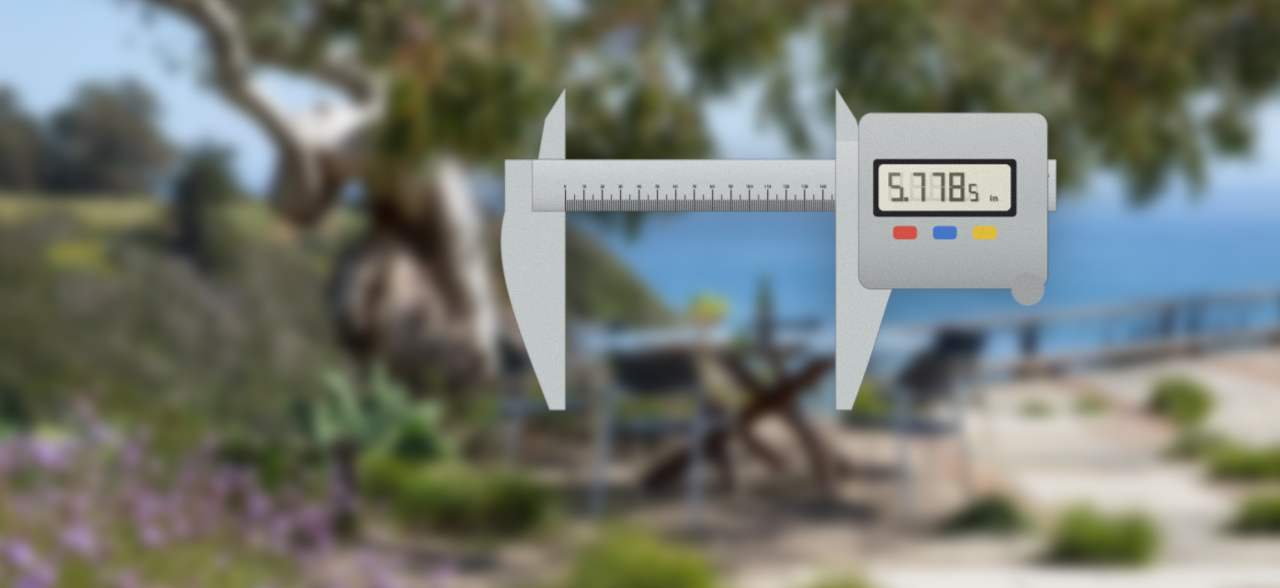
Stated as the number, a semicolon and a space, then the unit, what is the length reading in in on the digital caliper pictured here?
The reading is 5.7785; in
